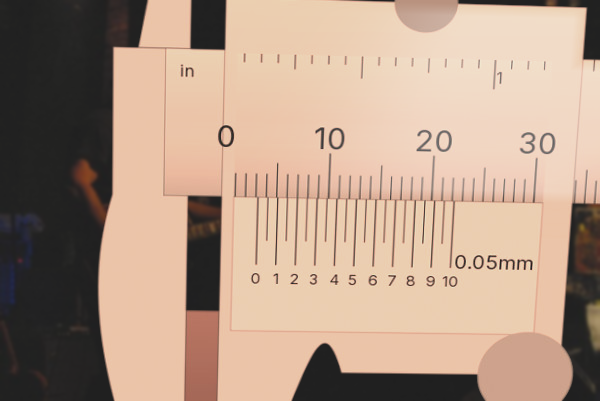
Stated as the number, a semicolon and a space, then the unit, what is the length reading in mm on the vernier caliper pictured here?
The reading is 3.2; mm
